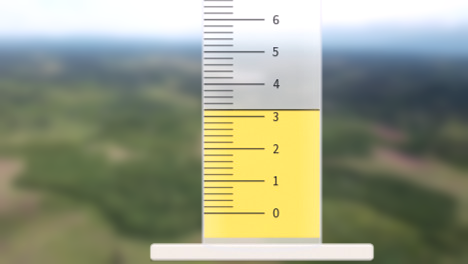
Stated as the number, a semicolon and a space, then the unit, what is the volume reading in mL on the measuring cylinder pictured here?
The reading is 3.2; mL
